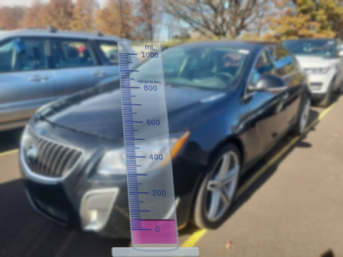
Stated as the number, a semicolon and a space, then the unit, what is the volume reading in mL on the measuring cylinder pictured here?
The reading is 50; mL
